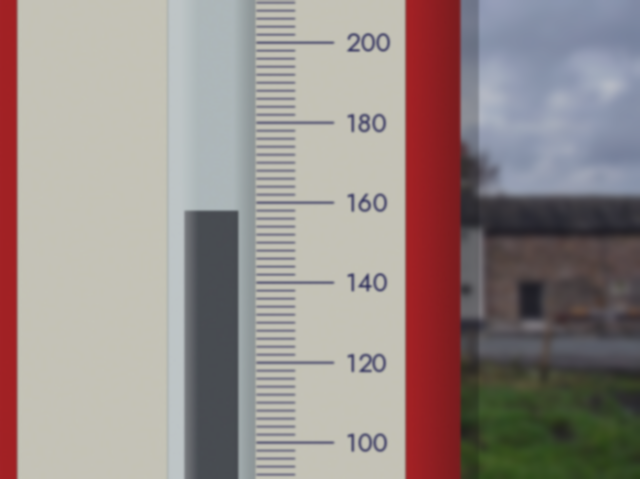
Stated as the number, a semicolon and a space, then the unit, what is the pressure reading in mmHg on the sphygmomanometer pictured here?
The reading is 158; mmHg
